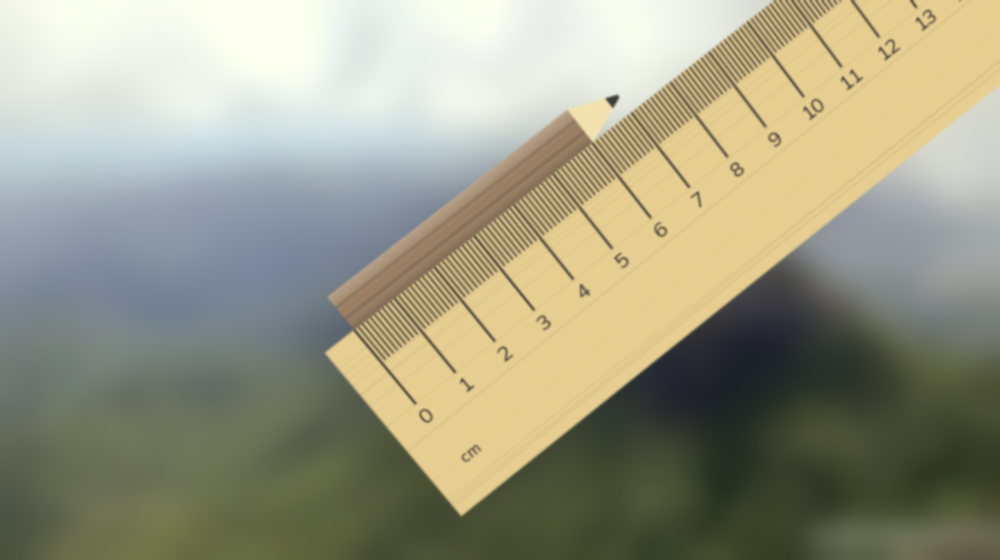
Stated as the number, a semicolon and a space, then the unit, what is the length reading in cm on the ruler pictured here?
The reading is 7; cm
